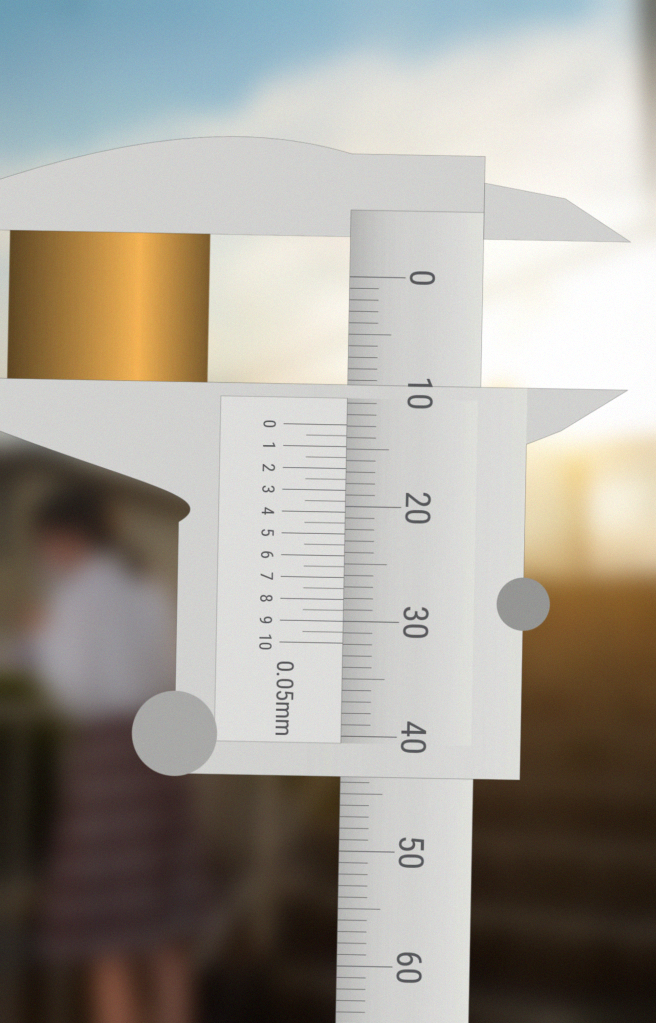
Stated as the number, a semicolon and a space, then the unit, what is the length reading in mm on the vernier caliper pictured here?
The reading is 12.9; mm
